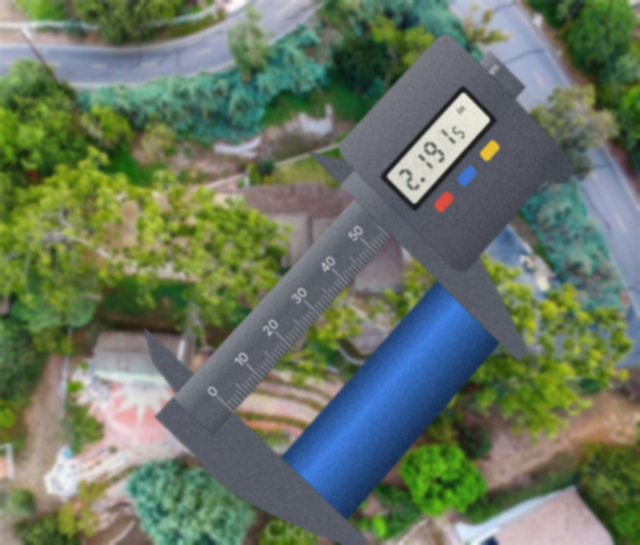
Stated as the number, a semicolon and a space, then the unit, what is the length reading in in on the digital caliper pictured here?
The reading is 2.1915; in
